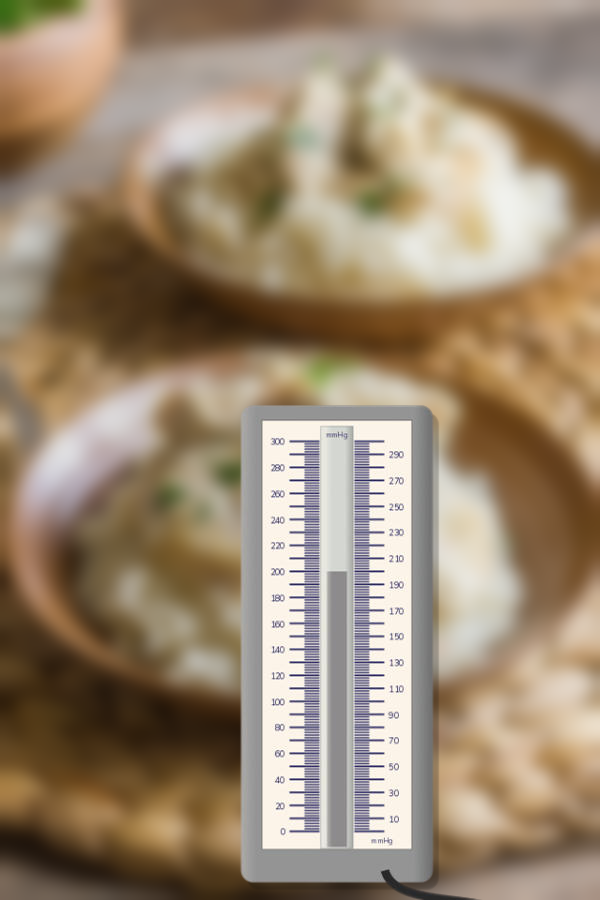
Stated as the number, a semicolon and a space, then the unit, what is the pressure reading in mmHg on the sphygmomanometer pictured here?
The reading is 200; mmHg
